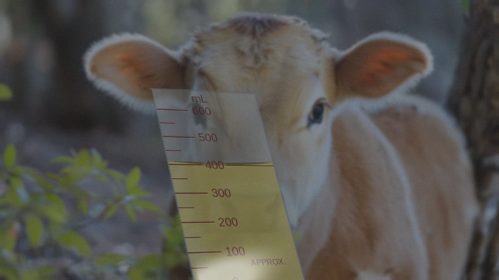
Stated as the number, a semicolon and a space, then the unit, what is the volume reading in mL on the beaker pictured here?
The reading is 400; mL
